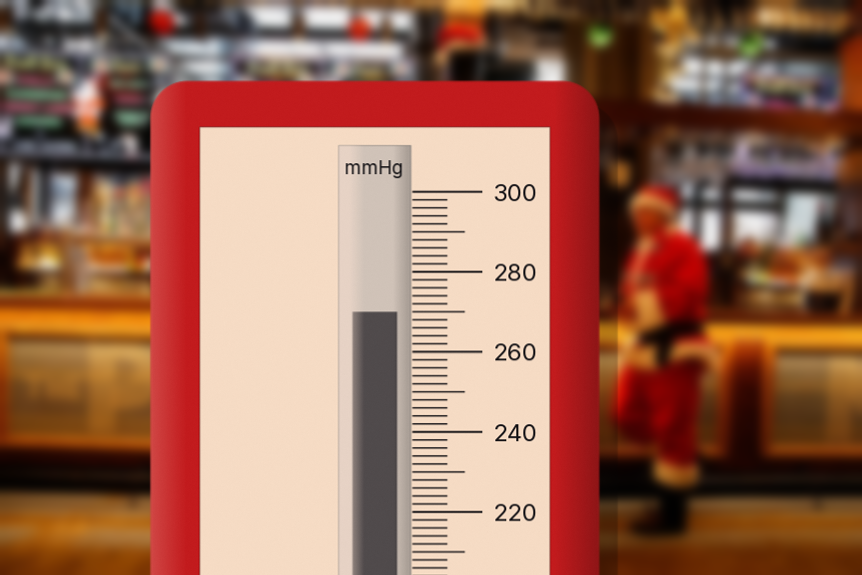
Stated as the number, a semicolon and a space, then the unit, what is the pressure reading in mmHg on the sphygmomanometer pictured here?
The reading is 270; mmHg
